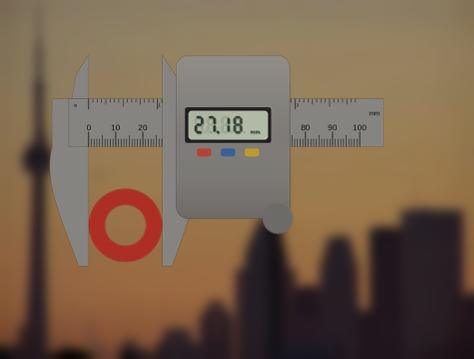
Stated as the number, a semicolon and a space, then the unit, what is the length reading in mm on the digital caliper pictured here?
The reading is 27.18; mm
